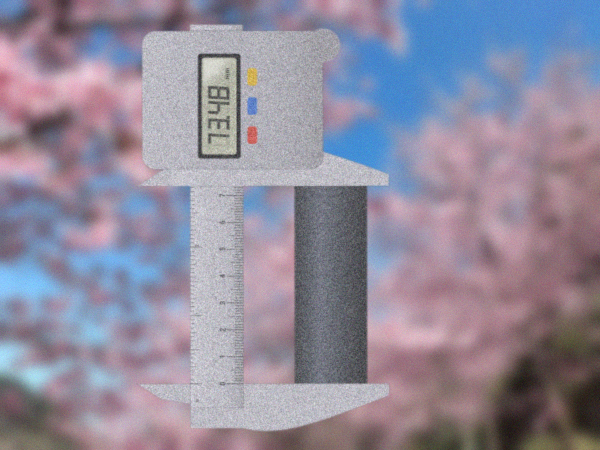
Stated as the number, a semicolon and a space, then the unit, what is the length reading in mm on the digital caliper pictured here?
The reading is 73.48; mm
